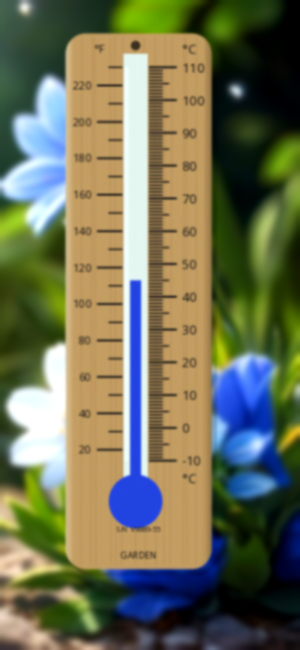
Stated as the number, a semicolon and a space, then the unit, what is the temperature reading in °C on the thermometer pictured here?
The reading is 45; °C
